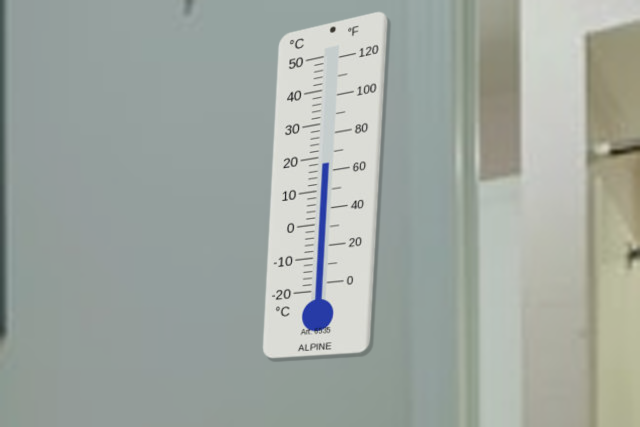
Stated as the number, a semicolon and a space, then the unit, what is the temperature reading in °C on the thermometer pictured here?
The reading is 18; °C
